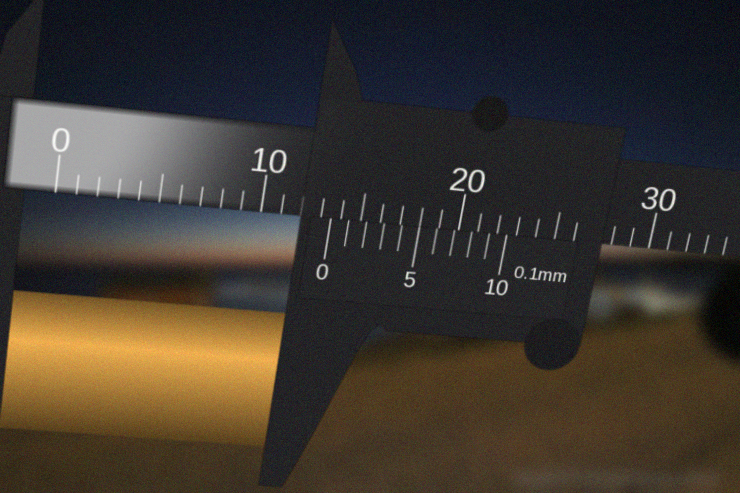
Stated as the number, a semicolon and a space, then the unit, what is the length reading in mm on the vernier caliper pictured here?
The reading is 13.5; mm
